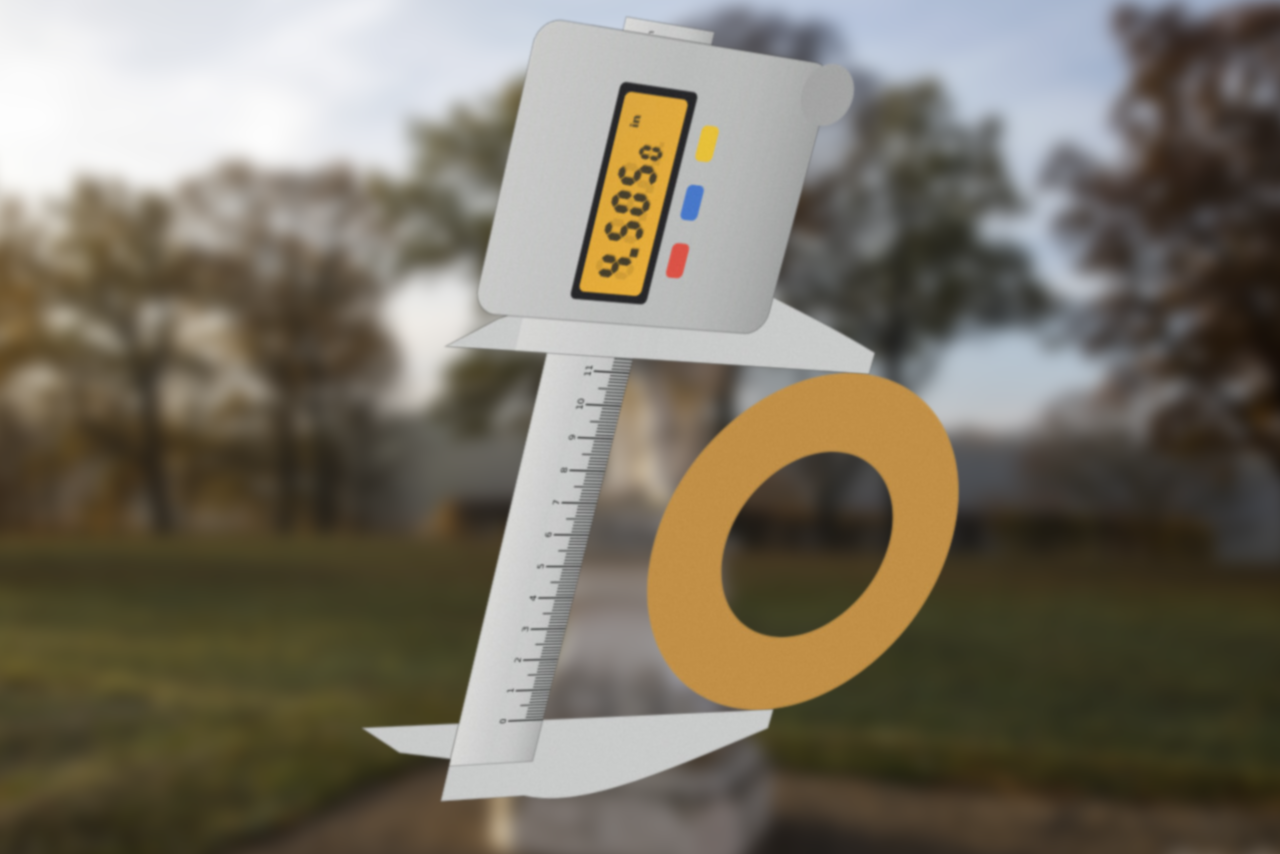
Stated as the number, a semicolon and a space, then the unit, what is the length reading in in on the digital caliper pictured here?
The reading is 4.5050; in
